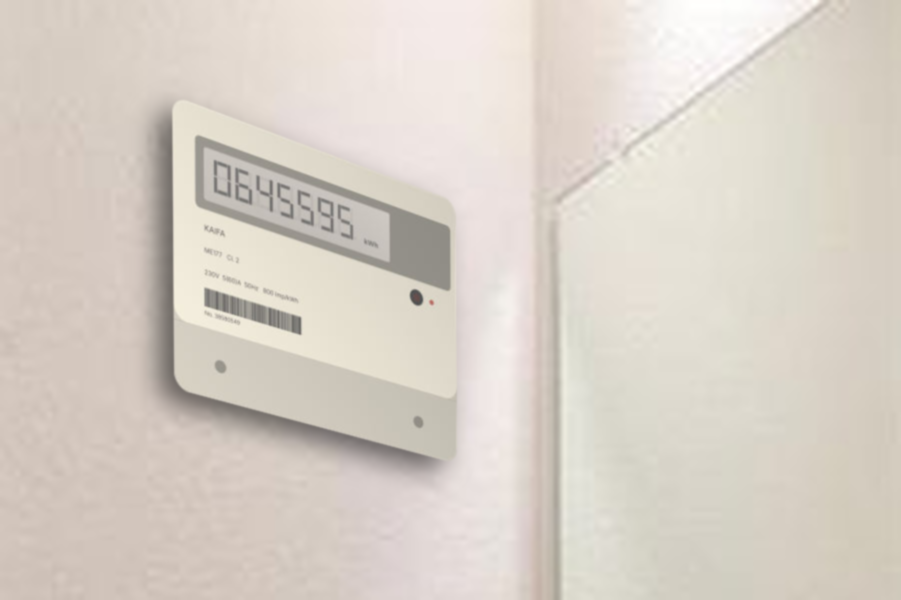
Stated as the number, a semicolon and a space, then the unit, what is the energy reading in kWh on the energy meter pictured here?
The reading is 645595; kWh
